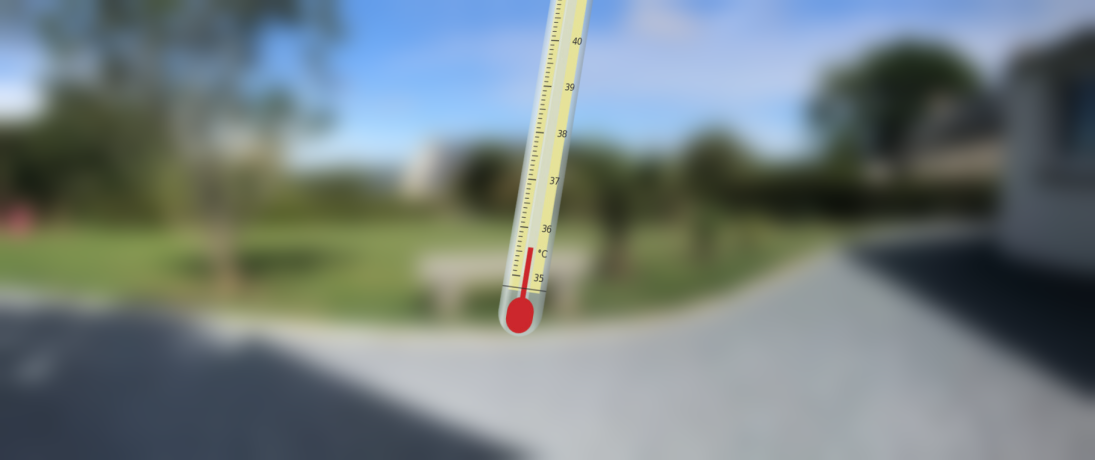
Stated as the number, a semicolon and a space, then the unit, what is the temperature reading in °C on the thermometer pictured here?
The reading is 35.6; °C
